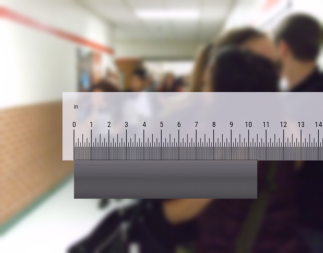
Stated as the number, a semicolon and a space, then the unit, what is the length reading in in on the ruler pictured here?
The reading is 10.5; in
